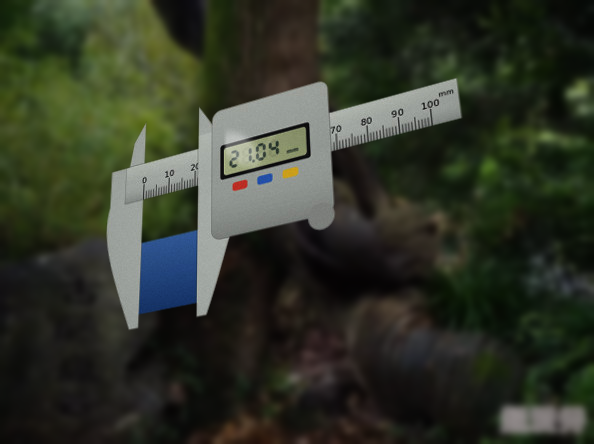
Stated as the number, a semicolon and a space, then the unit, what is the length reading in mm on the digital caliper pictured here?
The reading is 21.04; mm
